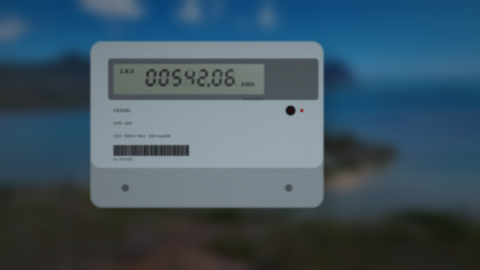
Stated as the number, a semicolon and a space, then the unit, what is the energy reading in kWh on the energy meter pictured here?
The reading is 542.06; kWh
